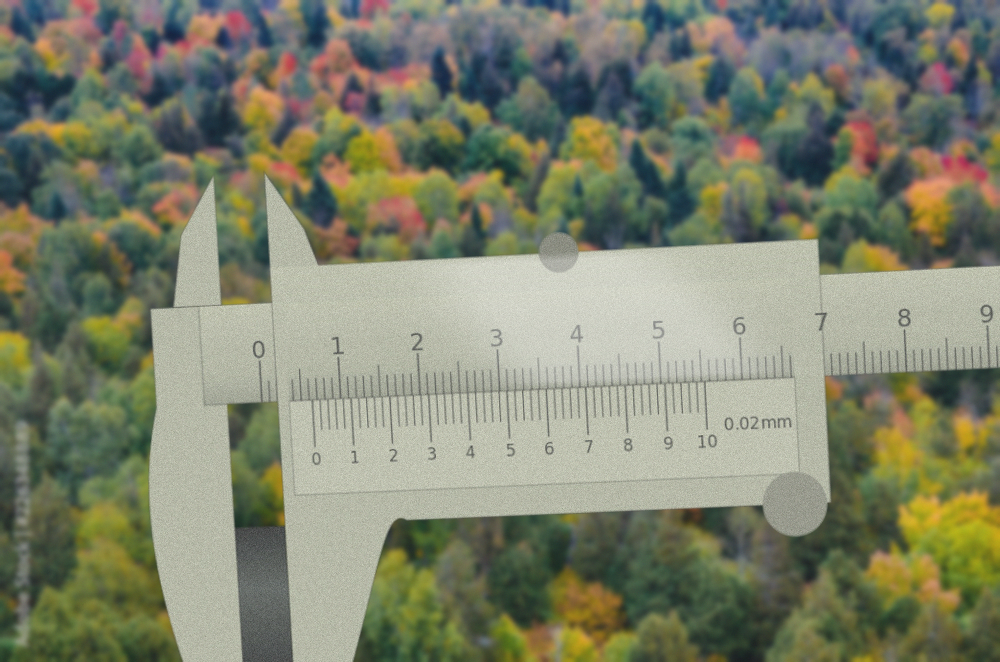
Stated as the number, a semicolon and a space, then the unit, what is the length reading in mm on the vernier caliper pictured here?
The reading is 6.4; mm
